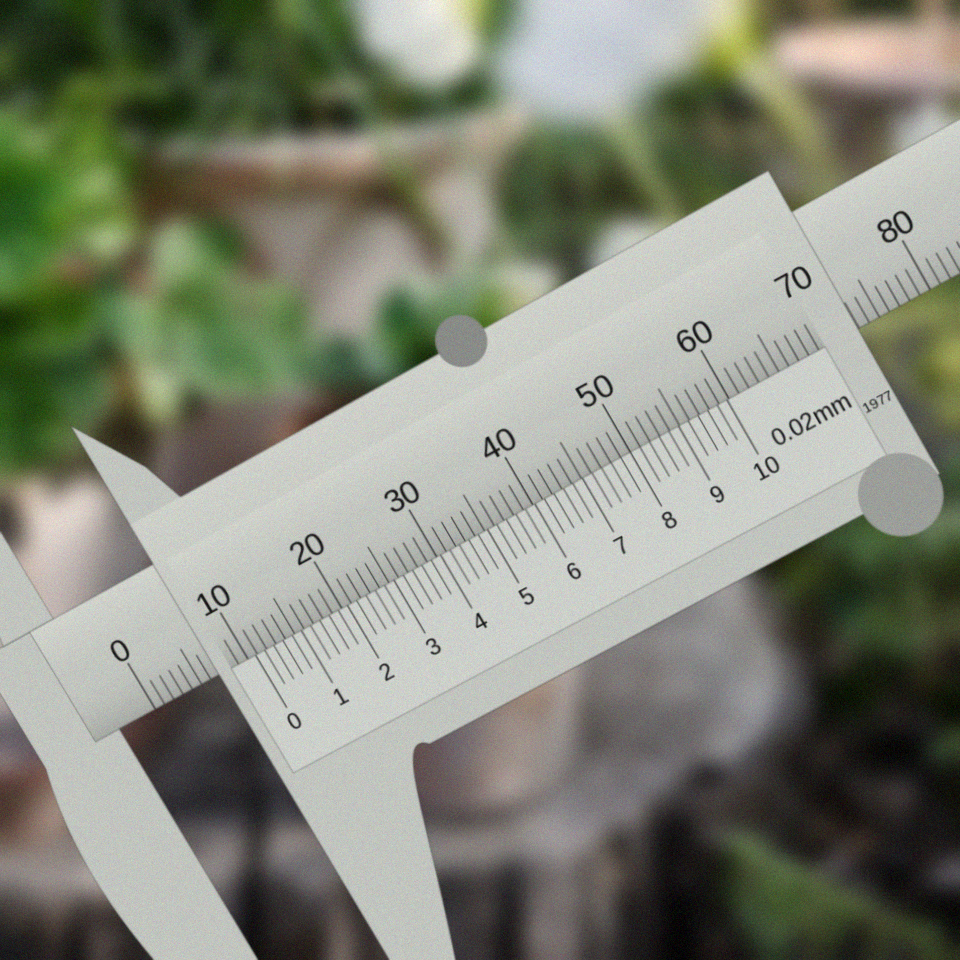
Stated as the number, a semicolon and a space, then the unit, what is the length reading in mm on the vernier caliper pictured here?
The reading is 10.8; mm
